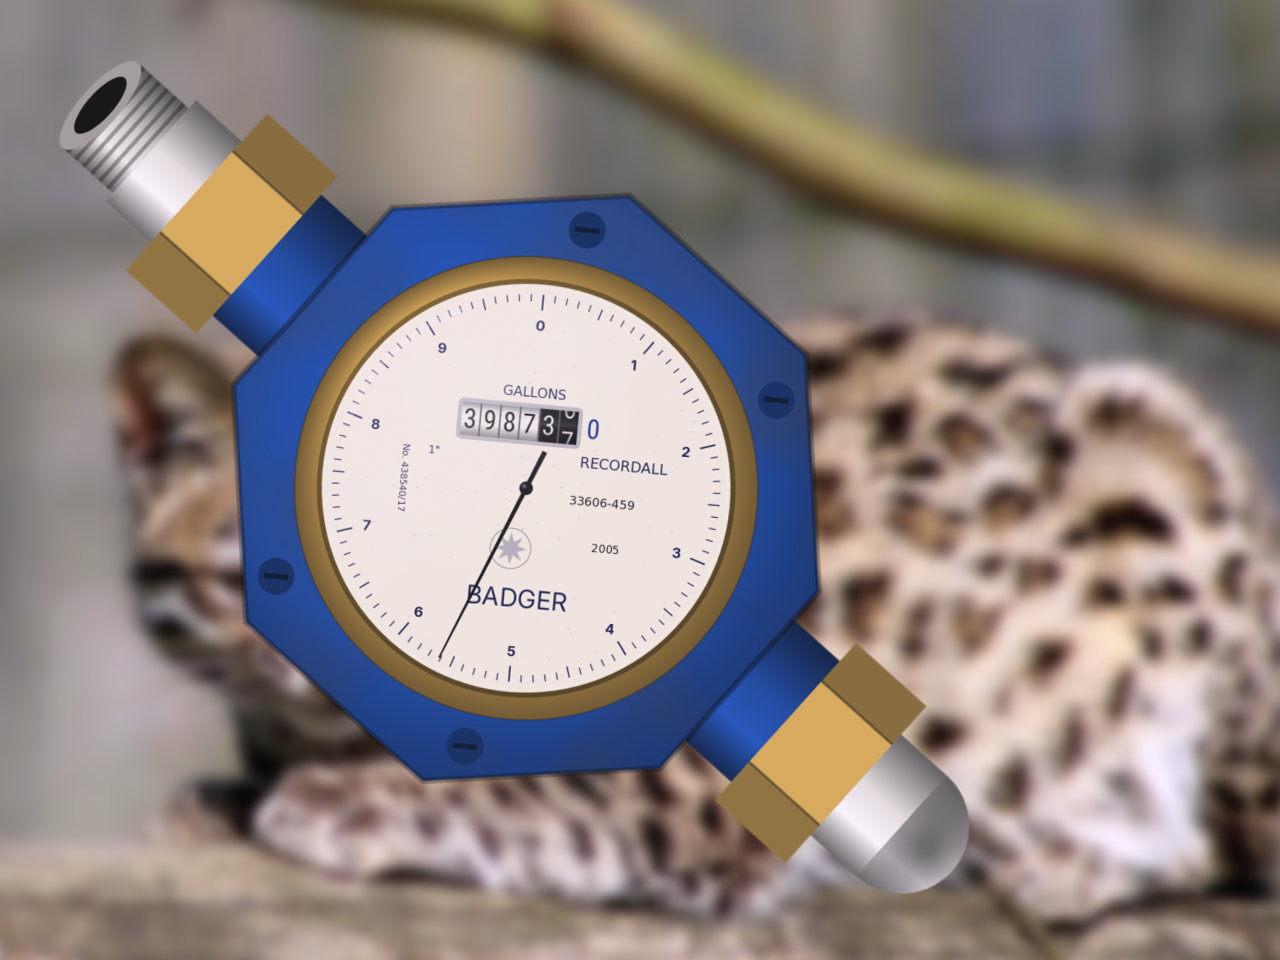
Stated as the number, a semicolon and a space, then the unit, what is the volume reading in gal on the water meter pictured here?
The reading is 3987365.6; gal
